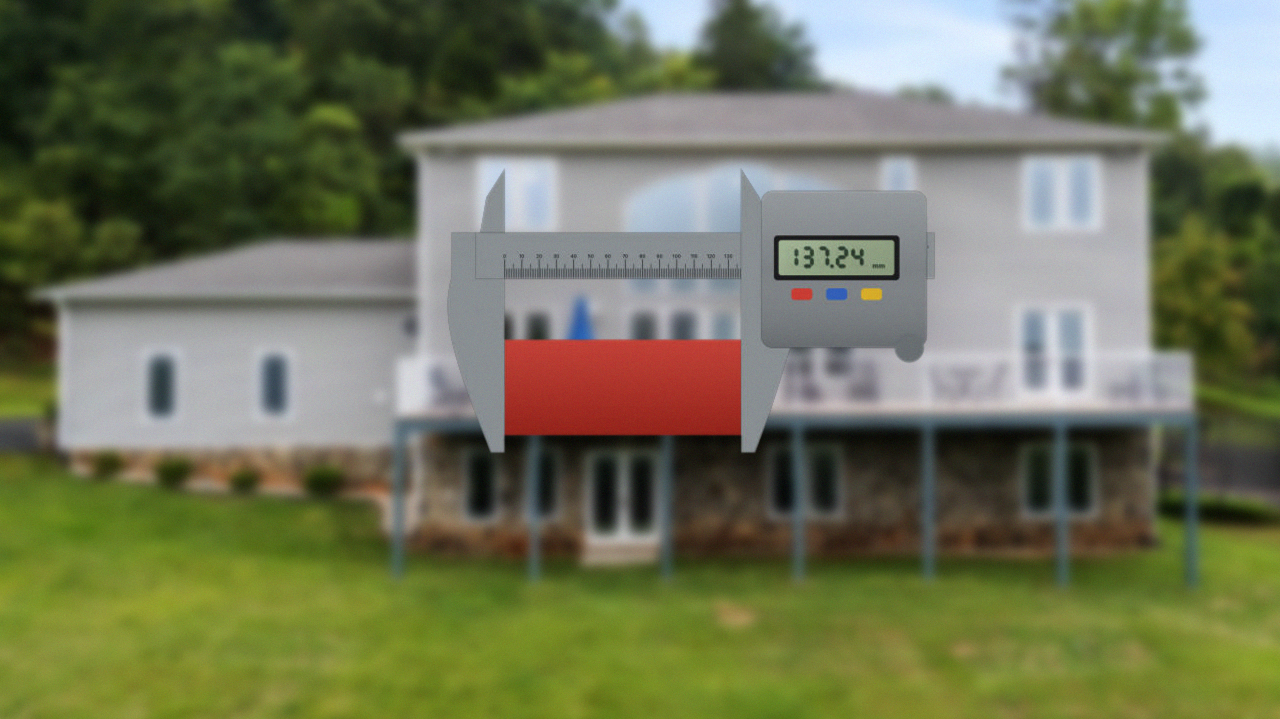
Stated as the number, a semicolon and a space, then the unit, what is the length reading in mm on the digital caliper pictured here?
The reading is 137.24; mm
